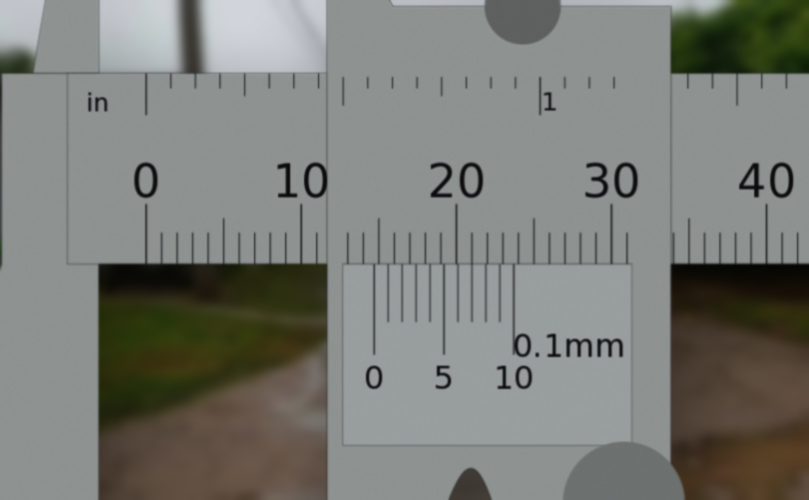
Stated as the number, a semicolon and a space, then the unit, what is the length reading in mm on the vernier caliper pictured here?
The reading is 14.7; mm
